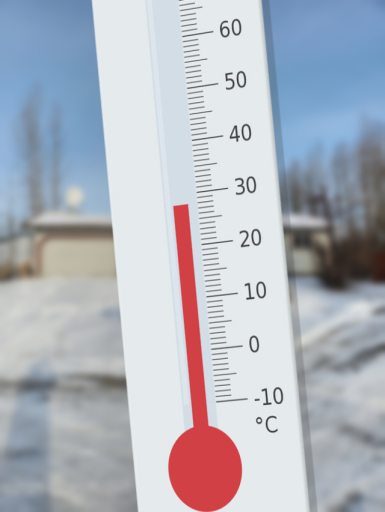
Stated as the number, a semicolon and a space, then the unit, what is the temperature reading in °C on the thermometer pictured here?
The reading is 28; °C
